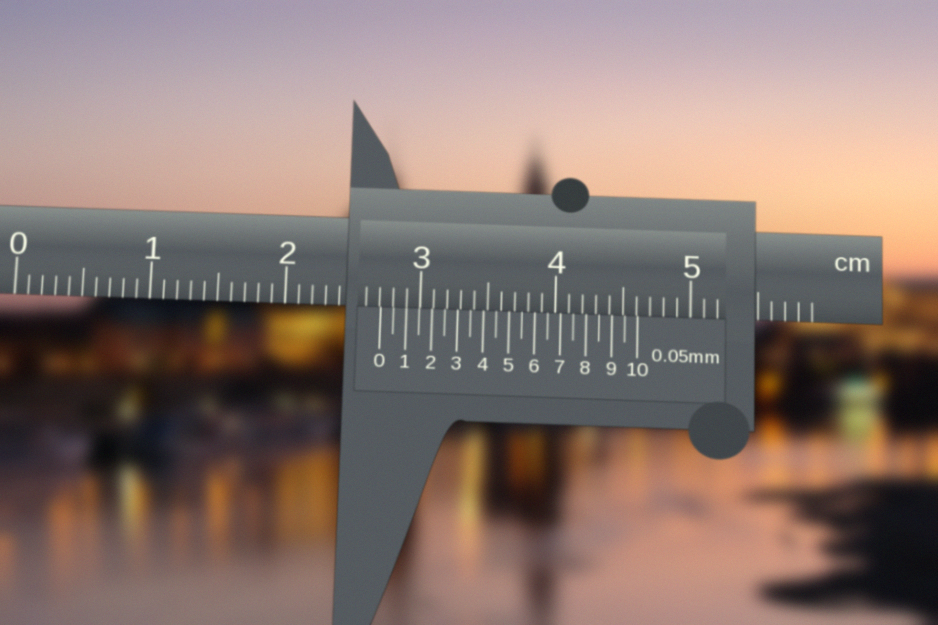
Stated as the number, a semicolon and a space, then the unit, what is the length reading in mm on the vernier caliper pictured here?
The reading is 27.1; mm
